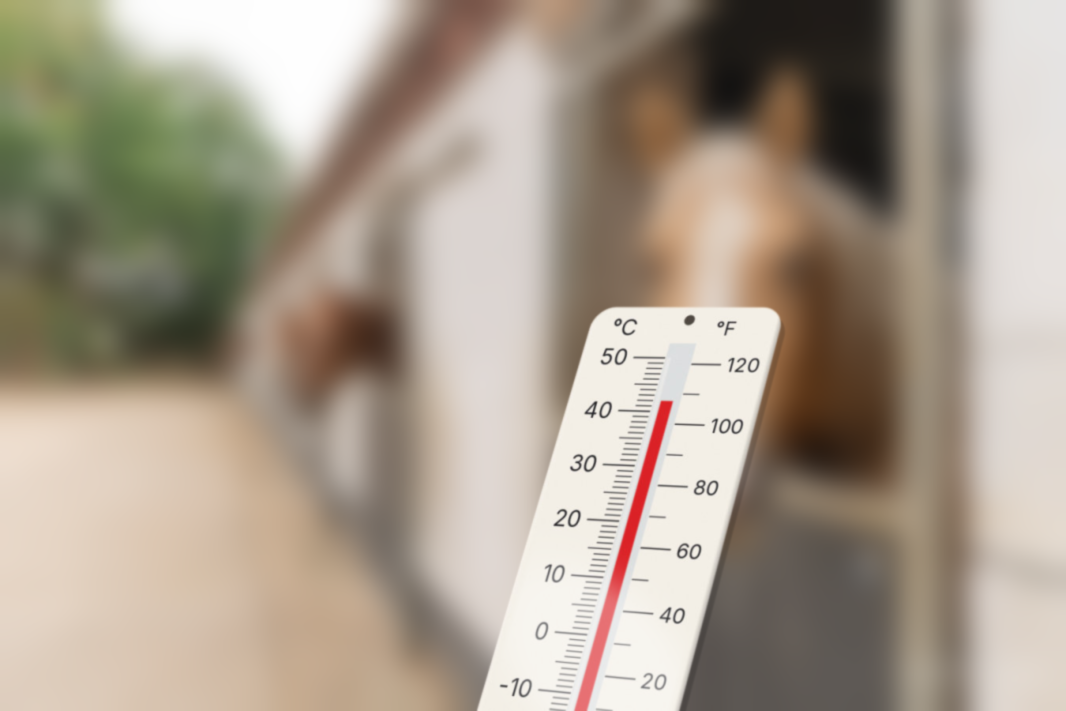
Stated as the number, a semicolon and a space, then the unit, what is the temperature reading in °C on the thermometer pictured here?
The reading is 42; °C
